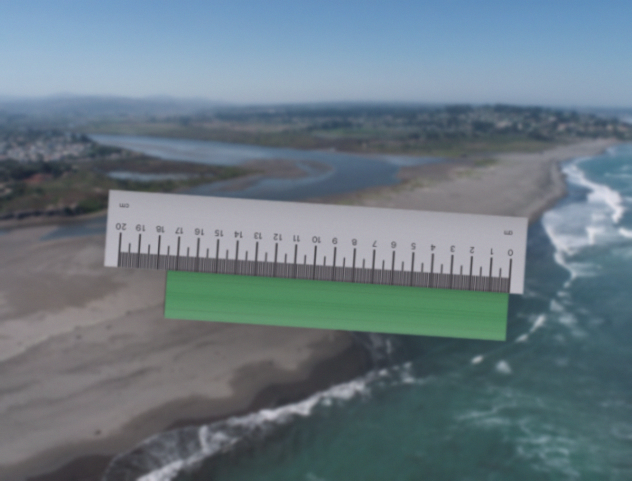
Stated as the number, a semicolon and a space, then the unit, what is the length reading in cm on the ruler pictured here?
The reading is 17.5; cm
